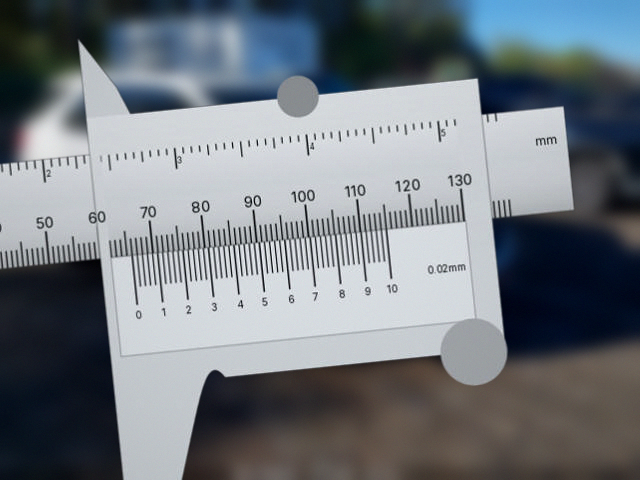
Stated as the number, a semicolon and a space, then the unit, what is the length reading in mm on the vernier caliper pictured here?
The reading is 66.0; mm
